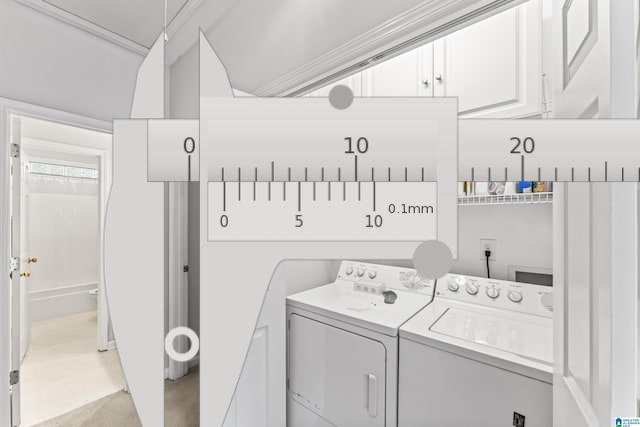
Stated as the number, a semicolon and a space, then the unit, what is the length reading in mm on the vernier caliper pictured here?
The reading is 2.1; mm
